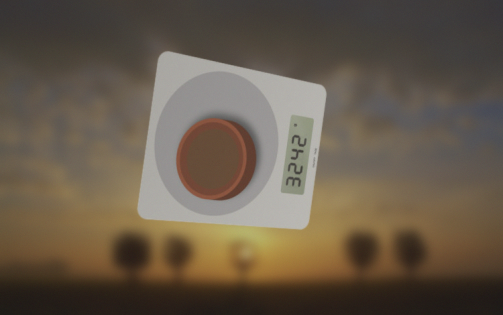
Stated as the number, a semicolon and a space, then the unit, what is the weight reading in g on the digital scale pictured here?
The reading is 3242; g
